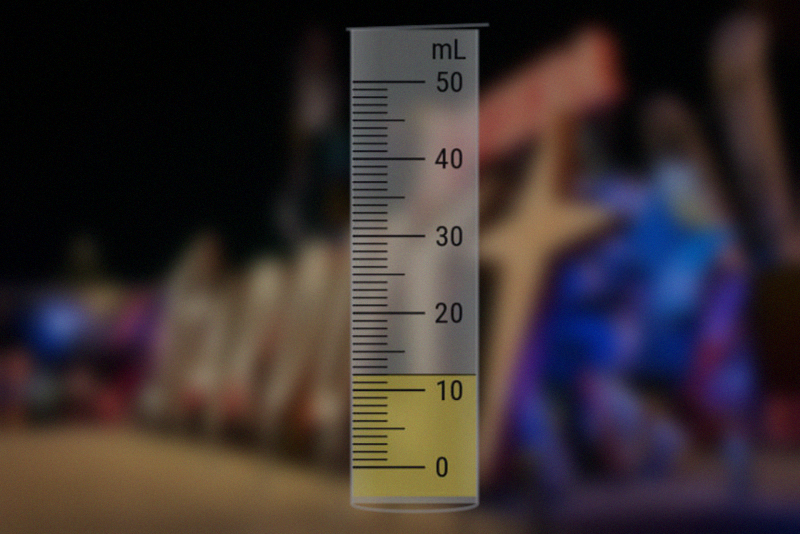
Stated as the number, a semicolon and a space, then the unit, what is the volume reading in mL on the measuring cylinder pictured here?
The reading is 12; mL
